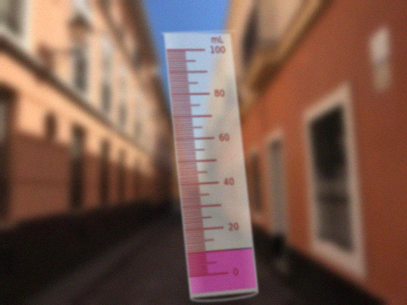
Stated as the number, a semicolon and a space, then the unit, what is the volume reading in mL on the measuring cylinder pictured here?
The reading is 10; mL
